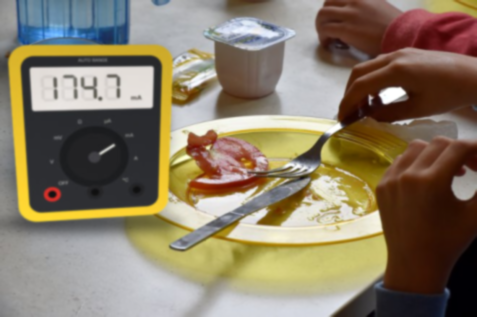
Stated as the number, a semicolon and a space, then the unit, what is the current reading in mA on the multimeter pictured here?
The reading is 174.7; mA
